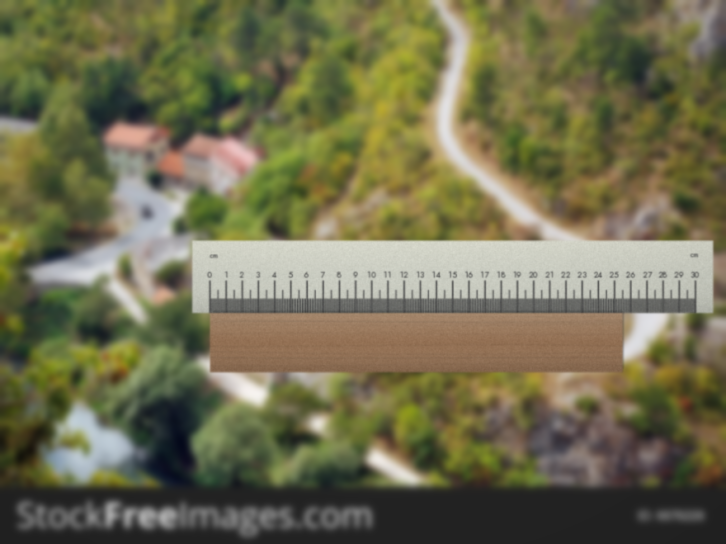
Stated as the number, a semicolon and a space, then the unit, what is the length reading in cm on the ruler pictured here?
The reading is 25.5; cm
